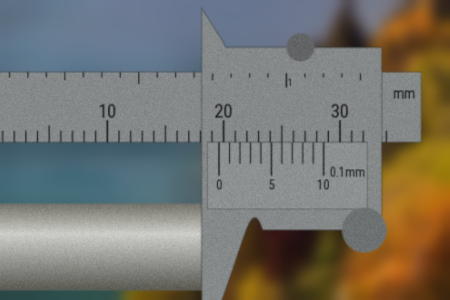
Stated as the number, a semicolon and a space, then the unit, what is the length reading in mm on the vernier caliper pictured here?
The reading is 19.6; mm
